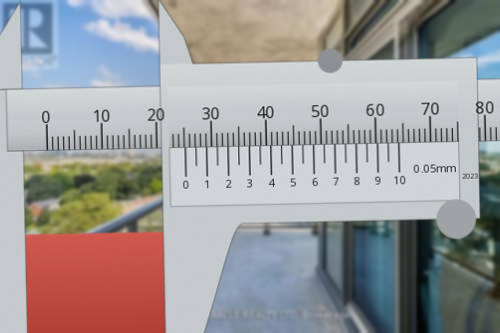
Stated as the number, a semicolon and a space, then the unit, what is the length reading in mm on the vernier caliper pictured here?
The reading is 25.2; mm
